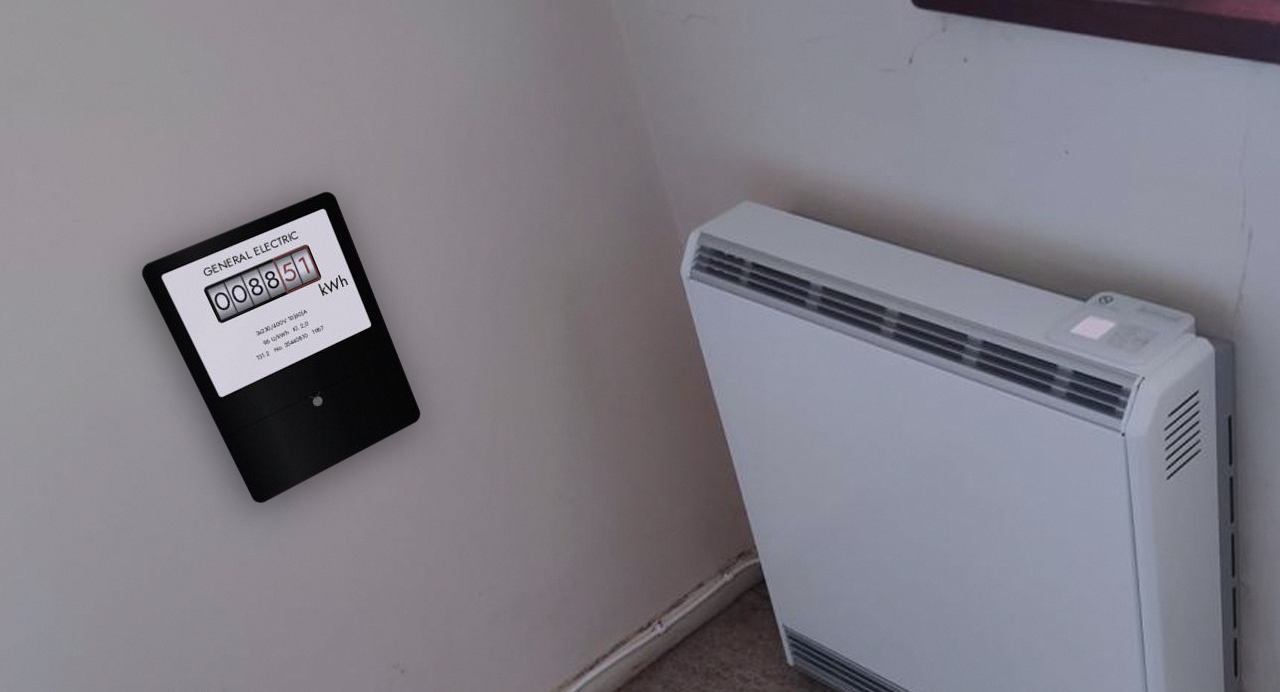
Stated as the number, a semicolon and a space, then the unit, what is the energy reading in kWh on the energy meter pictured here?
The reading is 88.51; kWh
